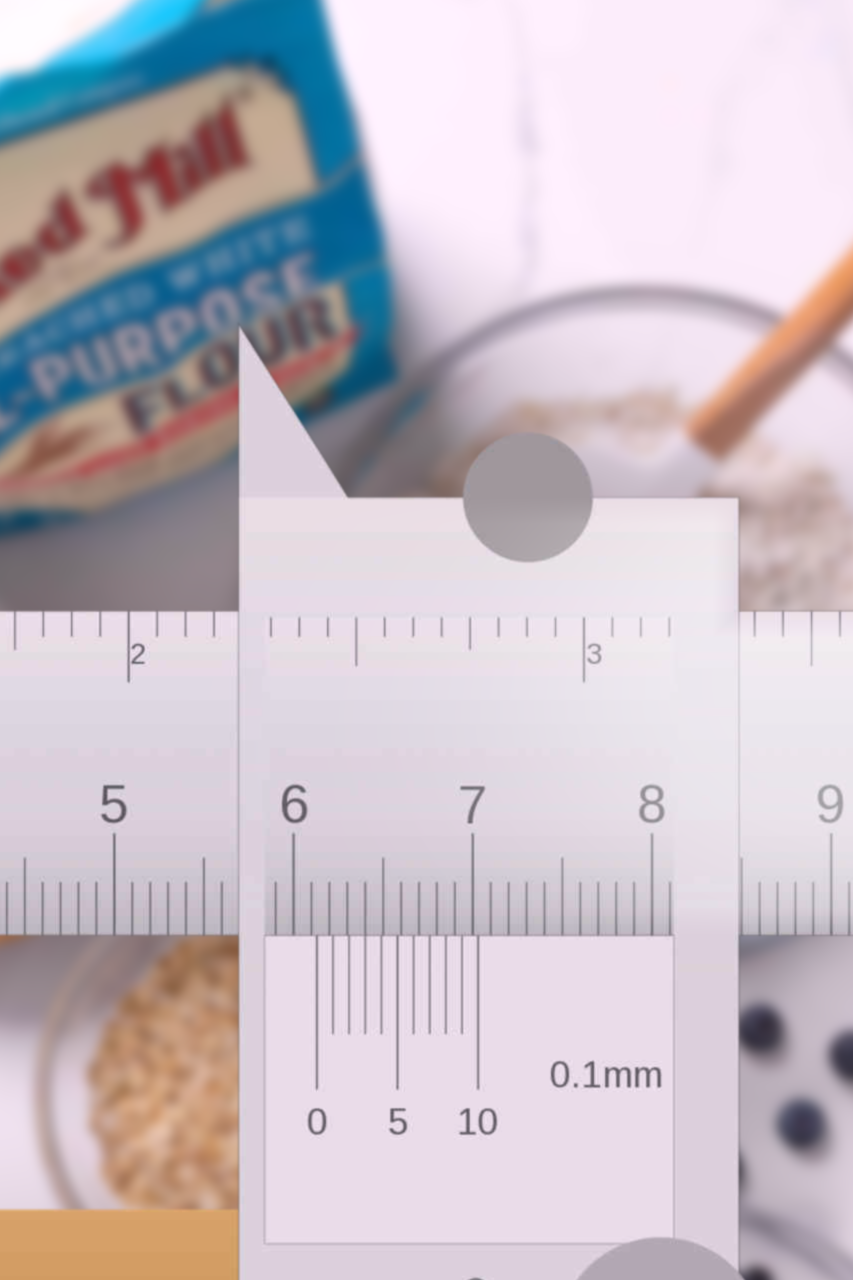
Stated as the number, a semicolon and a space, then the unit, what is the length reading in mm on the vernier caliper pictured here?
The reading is 61.3; mm
